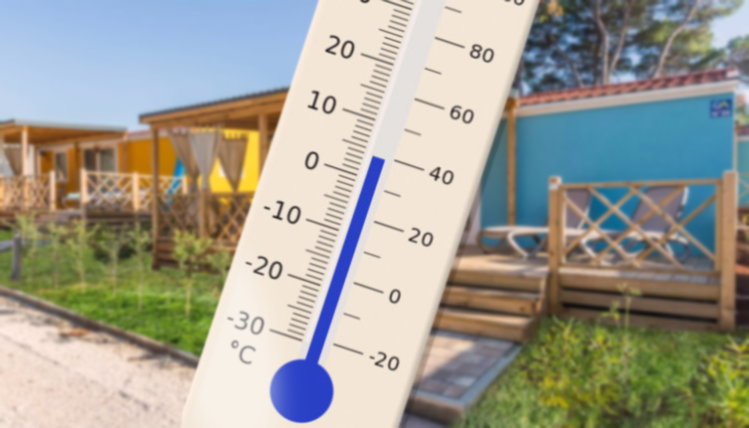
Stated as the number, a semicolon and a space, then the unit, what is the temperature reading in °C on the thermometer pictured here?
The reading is 4; °C
